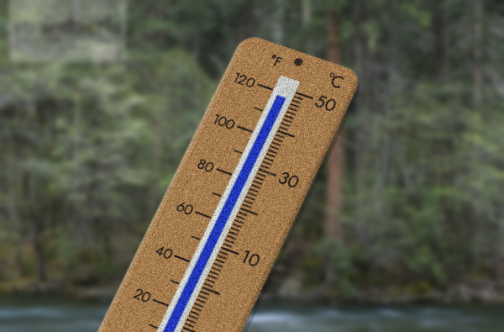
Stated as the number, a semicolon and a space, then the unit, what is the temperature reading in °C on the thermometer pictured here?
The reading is 48; °C
